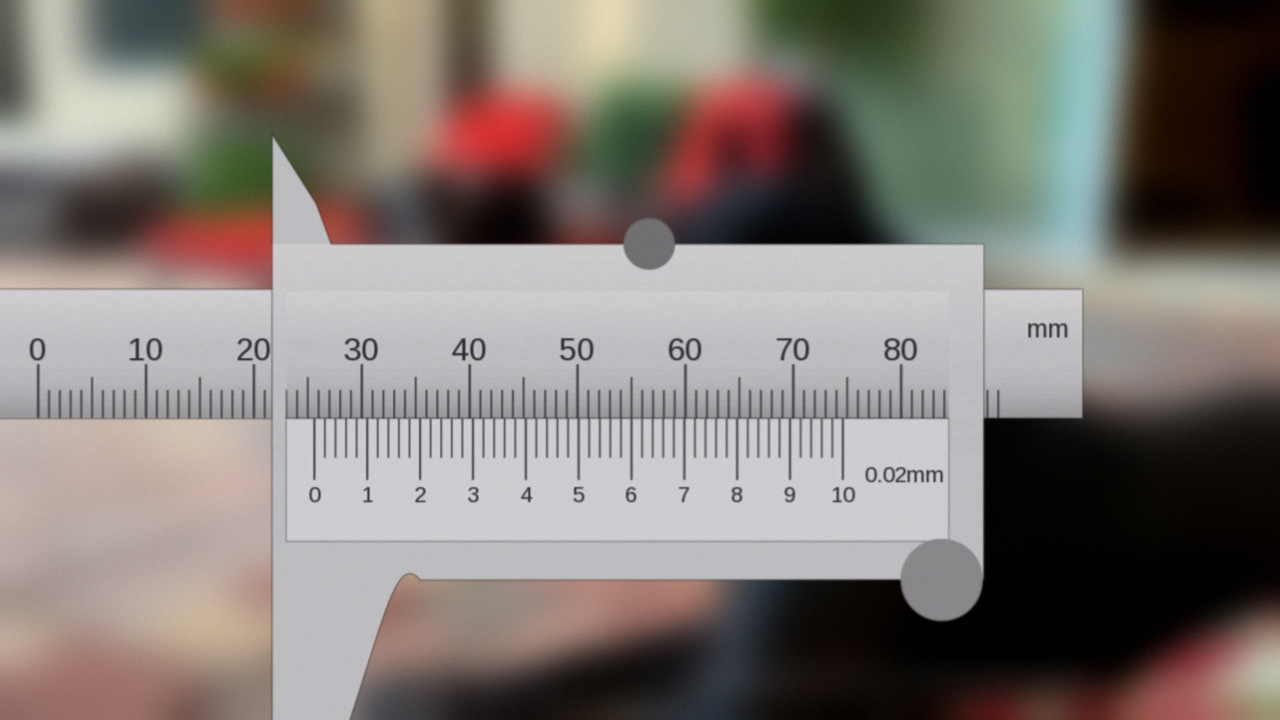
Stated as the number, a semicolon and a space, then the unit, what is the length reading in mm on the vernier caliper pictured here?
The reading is 25.6; mm
